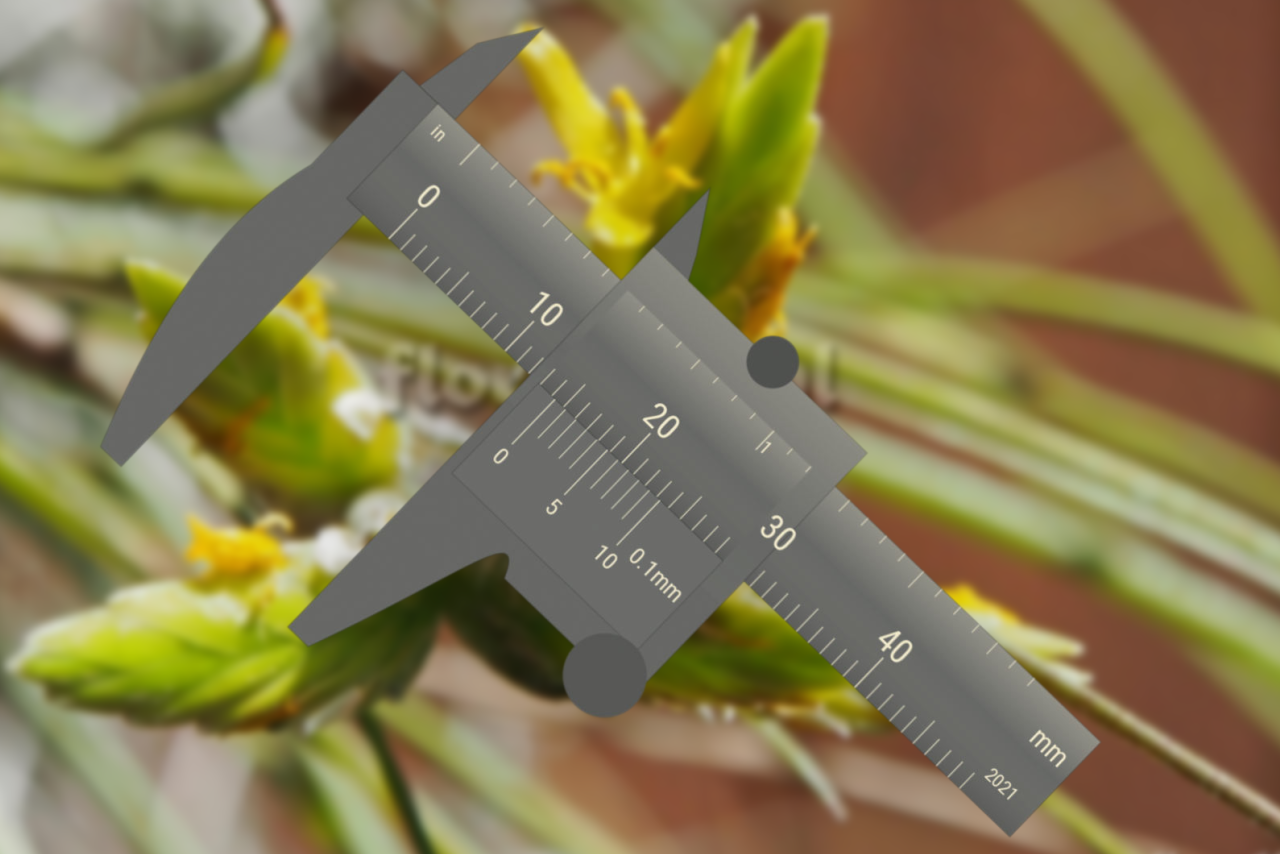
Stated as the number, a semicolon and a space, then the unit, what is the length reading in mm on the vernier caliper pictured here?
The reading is 14.3; mm
